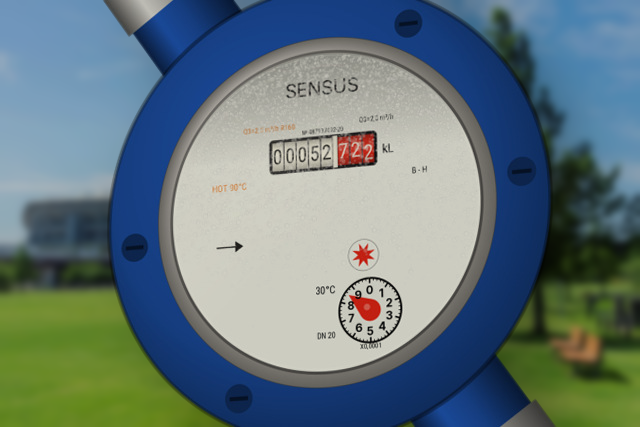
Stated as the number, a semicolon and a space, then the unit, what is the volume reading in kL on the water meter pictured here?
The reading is 52.7218; kL
